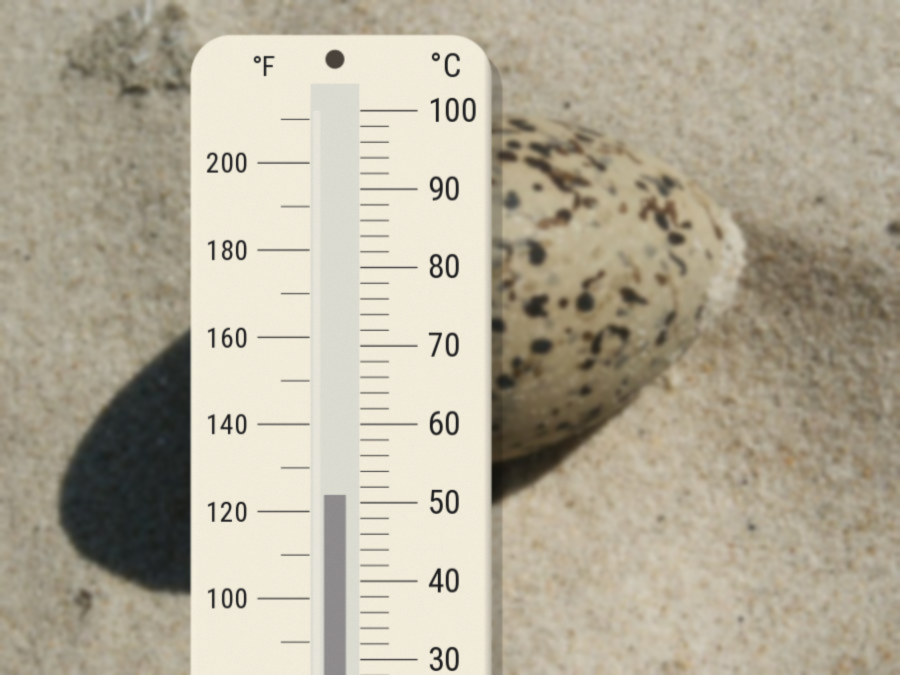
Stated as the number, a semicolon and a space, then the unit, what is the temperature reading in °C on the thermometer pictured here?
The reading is 51; °C
